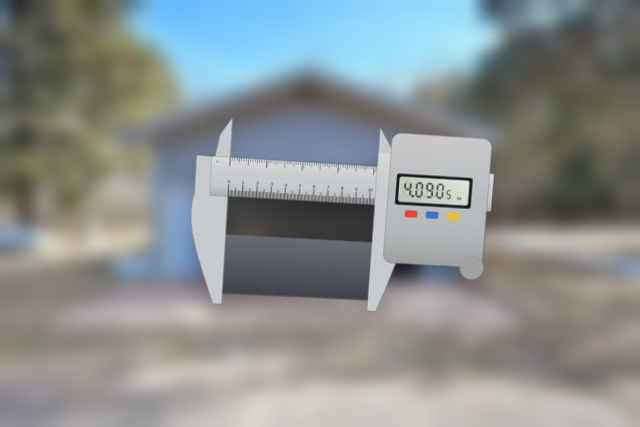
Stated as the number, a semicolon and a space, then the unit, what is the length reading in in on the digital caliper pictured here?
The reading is 4.0905; in
